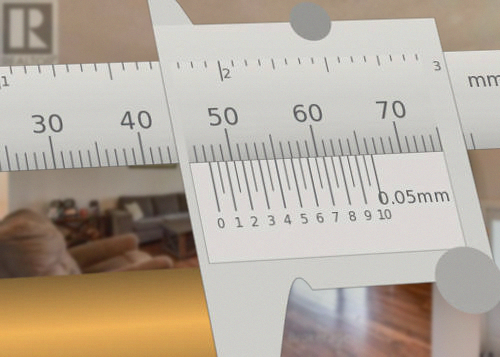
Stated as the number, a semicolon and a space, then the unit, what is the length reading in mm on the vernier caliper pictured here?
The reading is 47.4; mm
